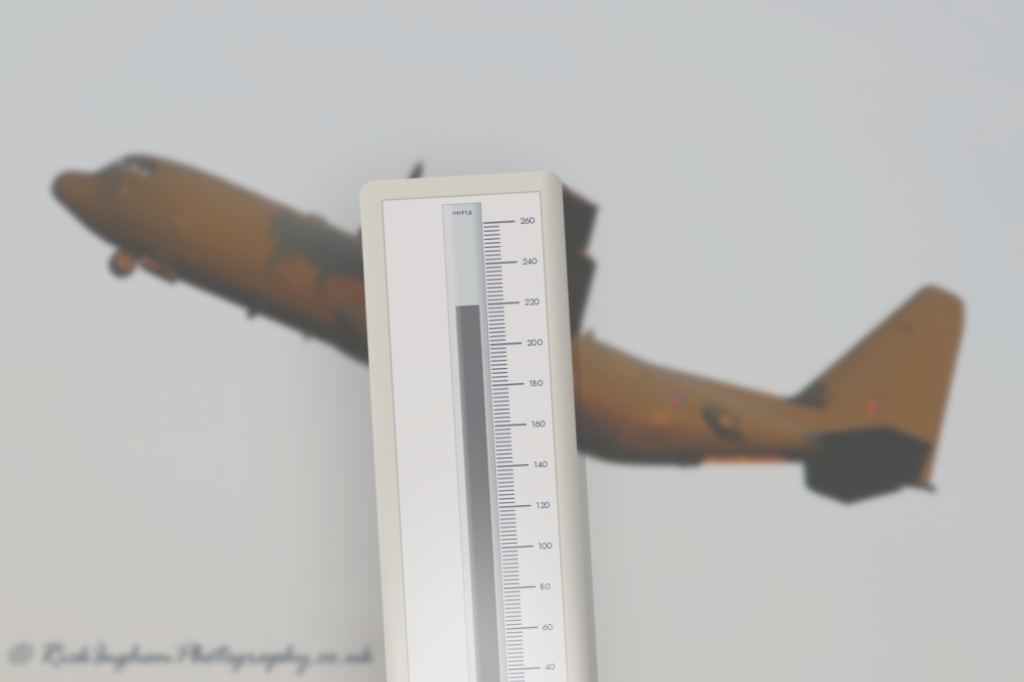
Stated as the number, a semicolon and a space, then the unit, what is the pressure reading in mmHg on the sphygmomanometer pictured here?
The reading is 220; mmHg
